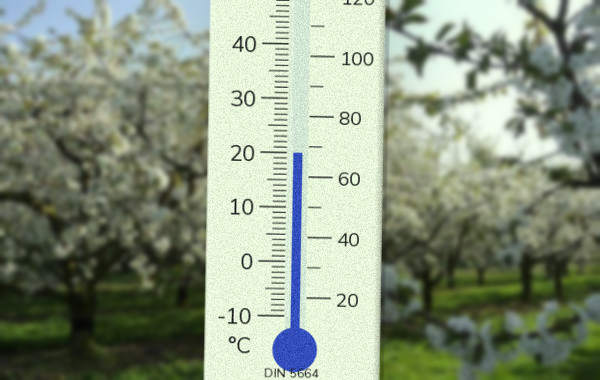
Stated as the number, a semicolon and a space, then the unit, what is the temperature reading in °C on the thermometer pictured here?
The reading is 20; °C
